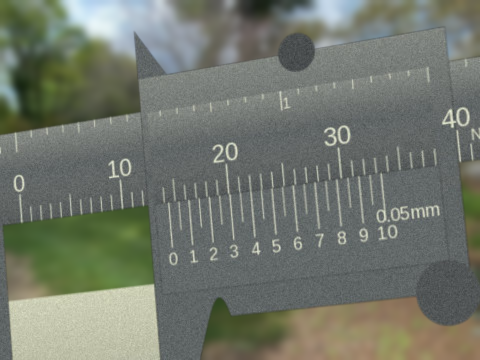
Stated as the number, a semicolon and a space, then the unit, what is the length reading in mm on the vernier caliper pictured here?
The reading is 14.4; mm
